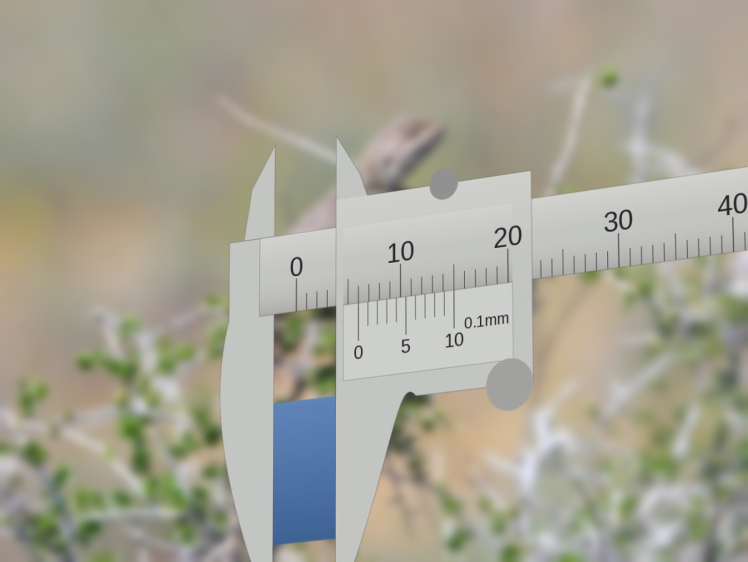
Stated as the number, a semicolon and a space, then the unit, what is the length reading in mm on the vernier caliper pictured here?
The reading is 6.0; mm
